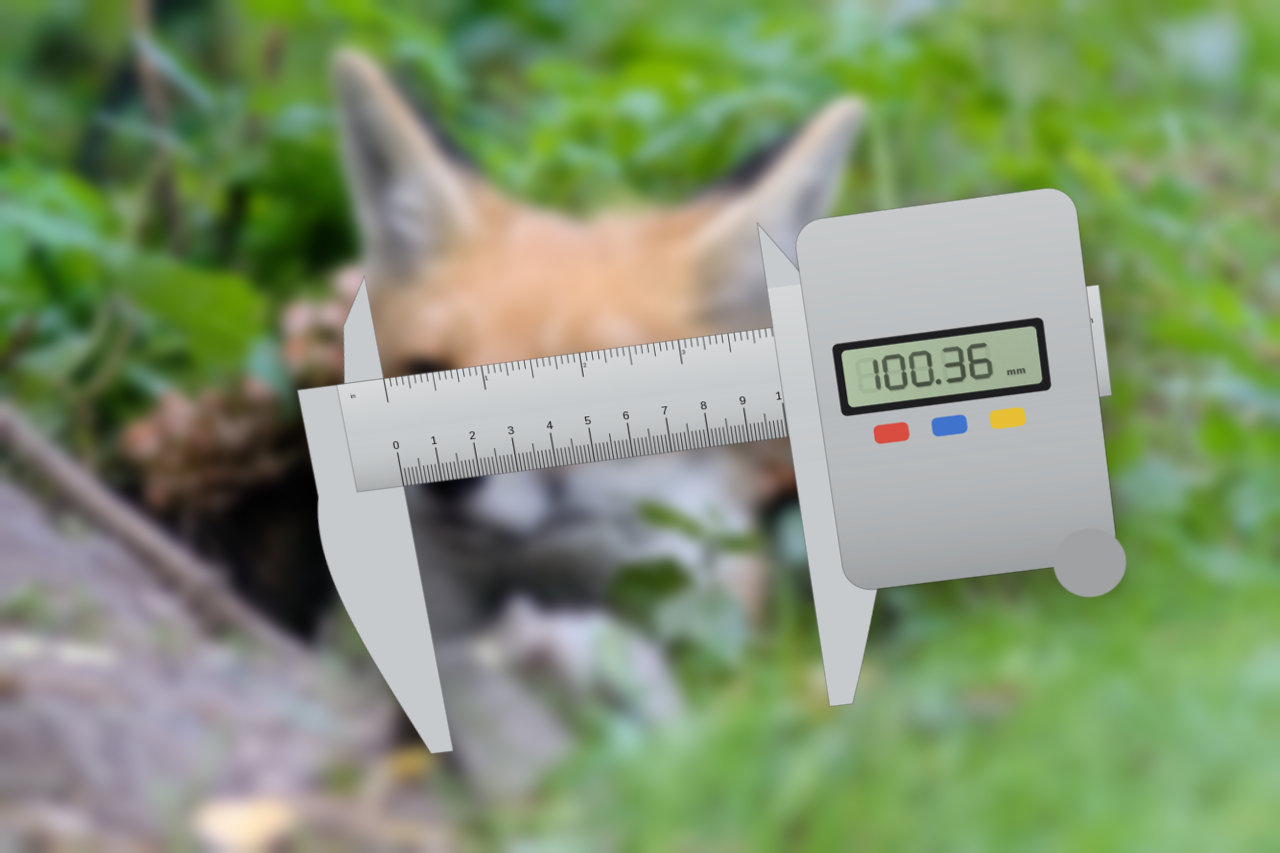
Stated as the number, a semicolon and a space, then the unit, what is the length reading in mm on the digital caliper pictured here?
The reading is 100.36; mm
